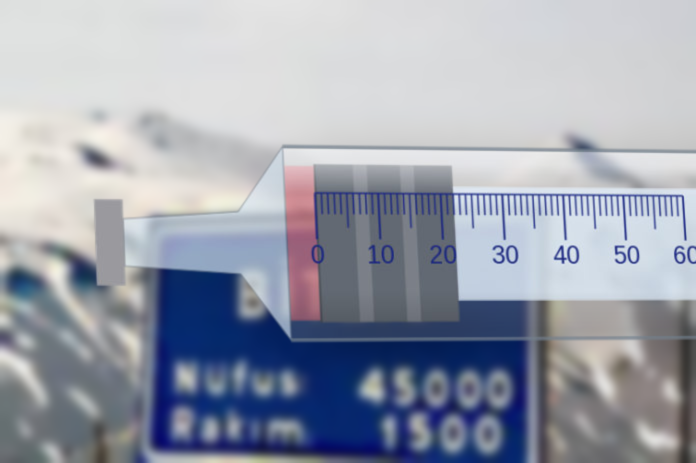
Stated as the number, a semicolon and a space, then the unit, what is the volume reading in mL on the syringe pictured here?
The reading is 0; mL
